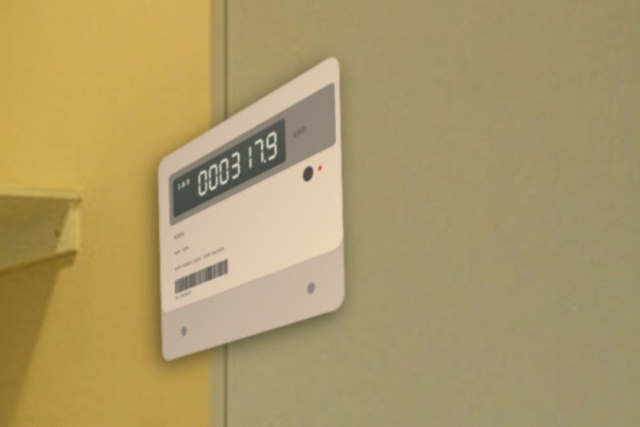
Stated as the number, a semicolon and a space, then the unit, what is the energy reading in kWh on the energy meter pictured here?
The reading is 317.9; kWh
